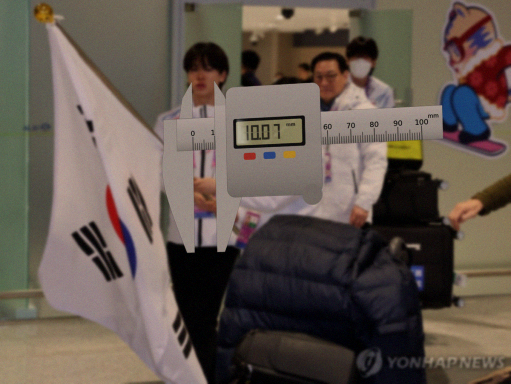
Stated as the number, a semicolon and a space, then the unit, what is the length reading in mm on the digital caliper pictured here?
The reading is 10.07; mm
